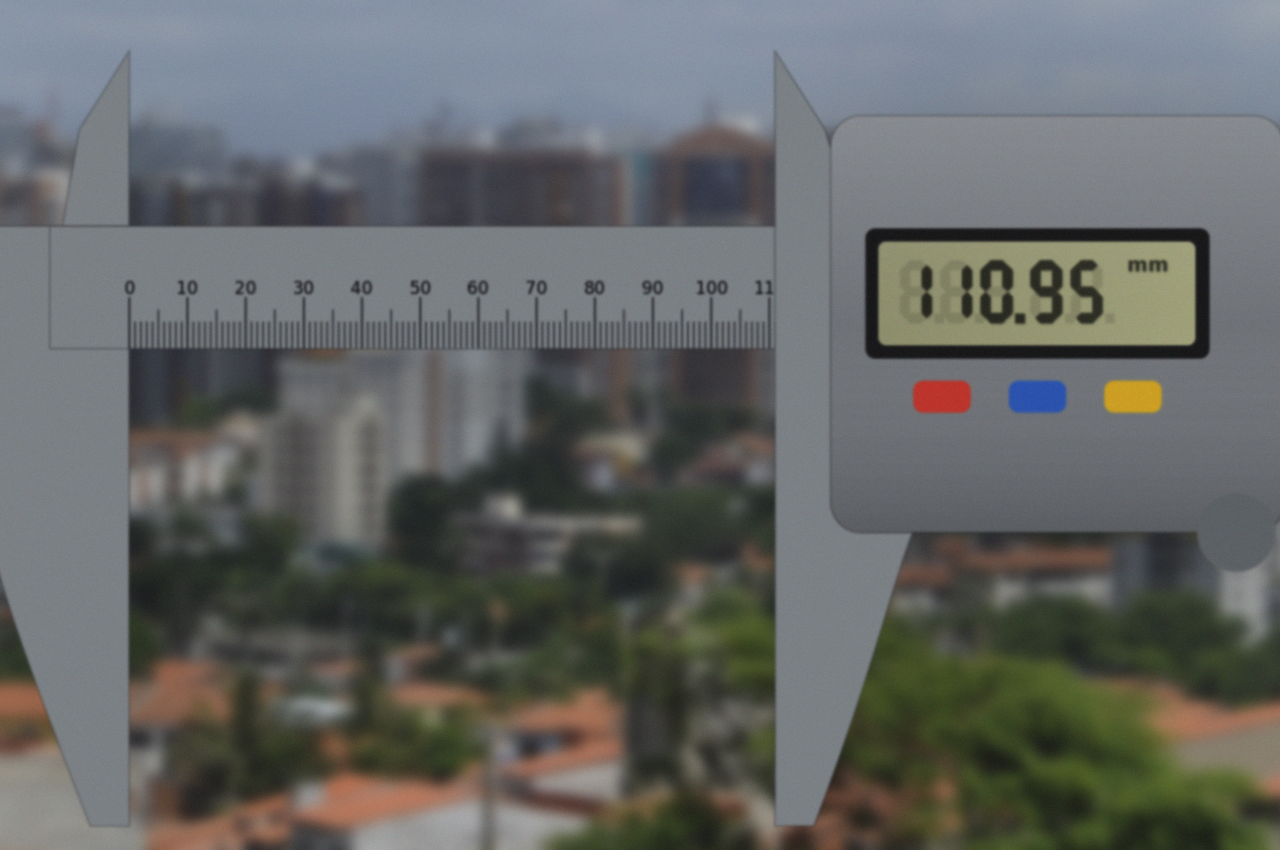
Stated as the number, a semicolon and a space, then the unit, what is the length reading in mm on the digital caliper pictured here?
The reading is 110.95; mm
